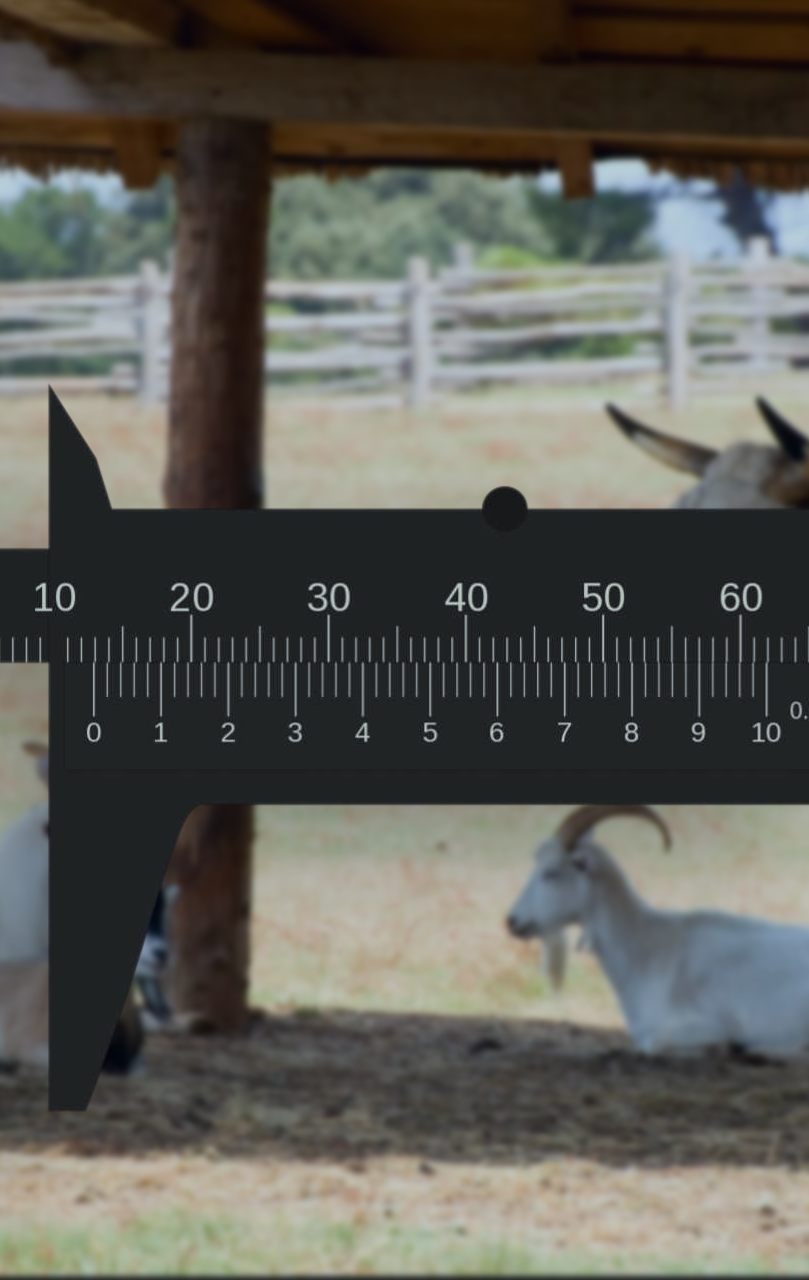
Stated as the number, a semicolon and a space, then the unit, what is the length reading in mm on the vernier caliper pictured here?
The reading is 12.9; mm
